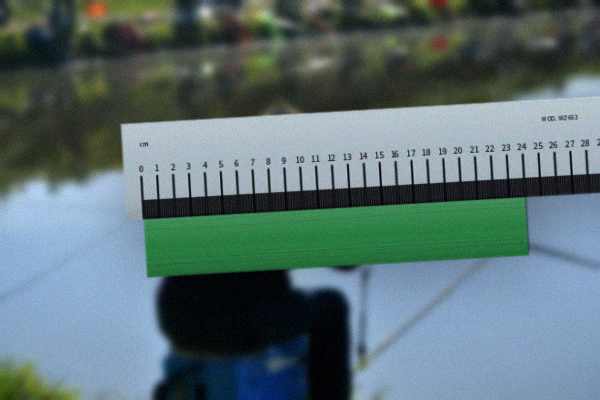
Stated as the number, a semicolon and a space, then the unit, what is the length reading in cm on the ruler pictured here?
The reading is 24; cm
